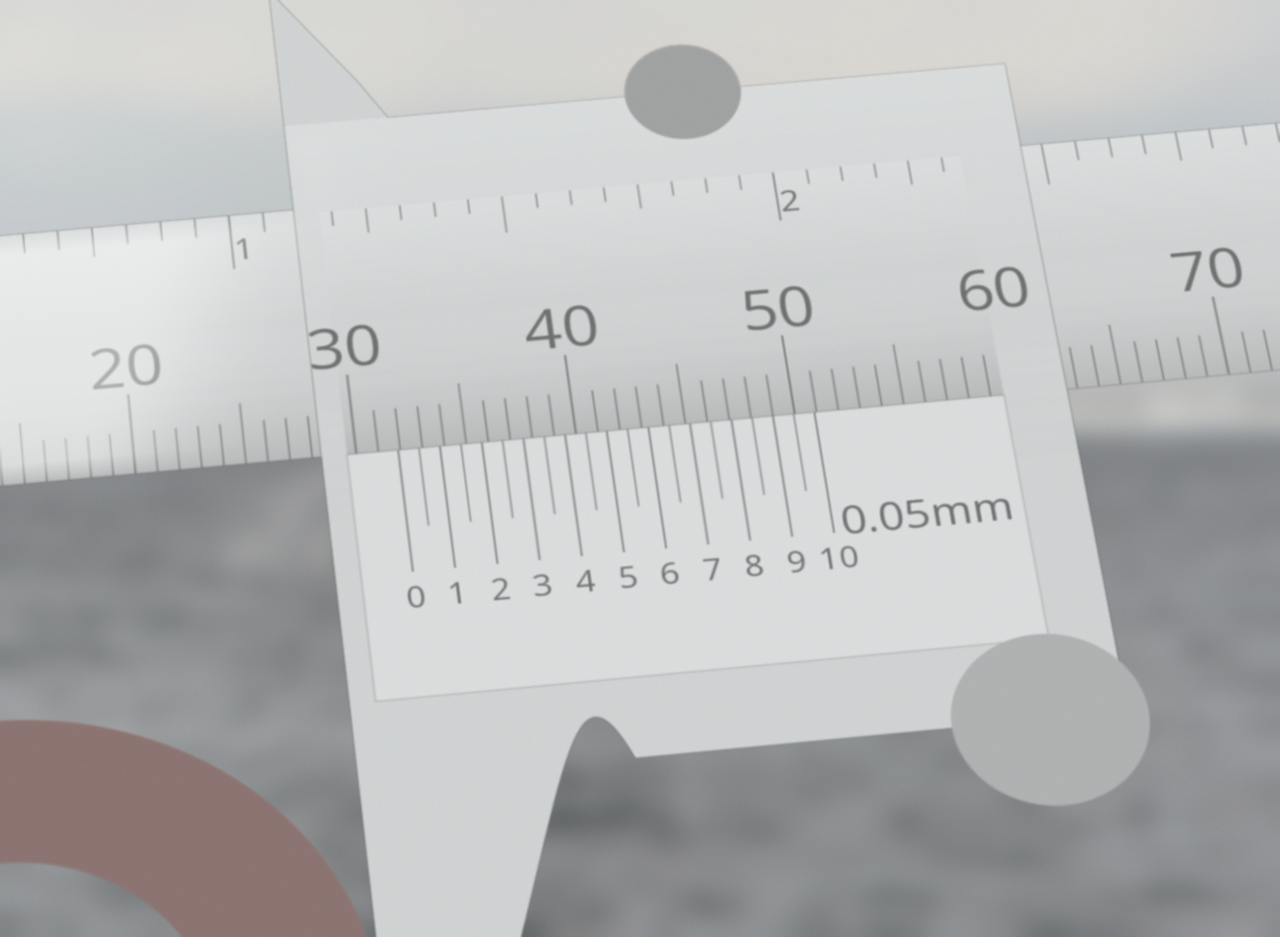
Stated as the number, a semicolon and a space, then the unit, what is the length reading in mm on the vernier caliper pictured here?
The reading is 31.9; mm
